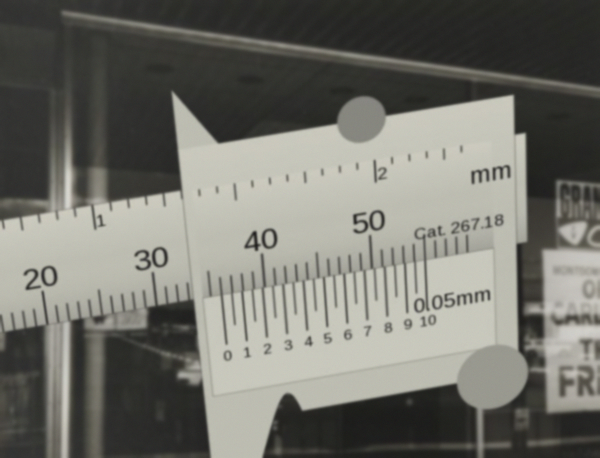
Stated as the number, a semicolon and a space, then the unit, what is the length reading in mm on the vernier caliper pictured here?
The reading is 36.0; mm
